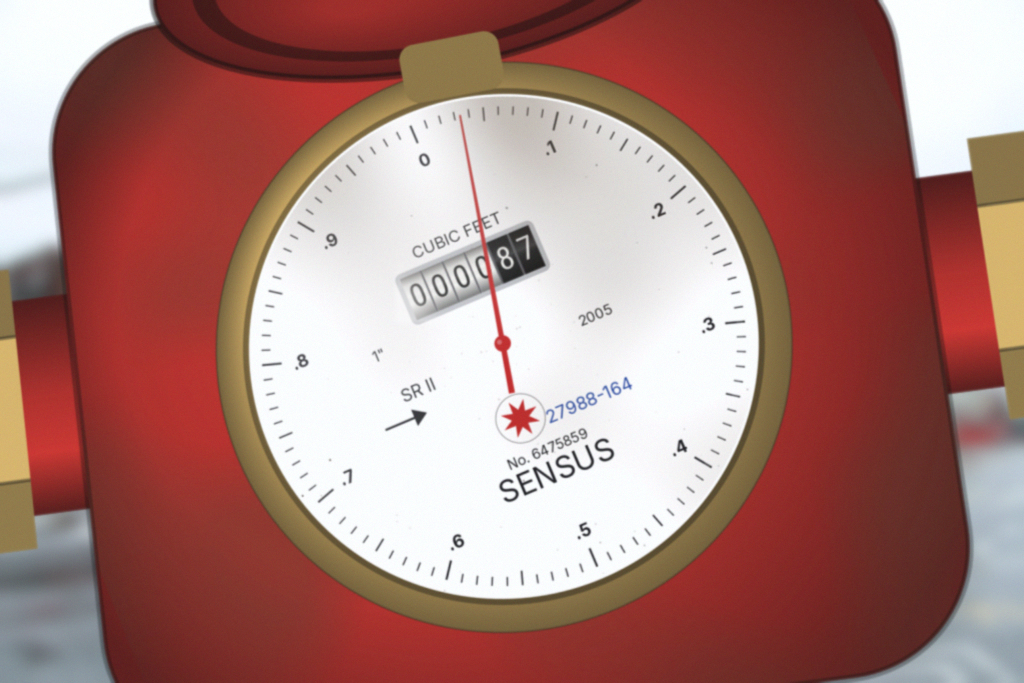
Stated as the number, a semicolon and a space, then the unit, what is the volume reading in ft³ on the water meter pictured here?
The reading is 87.03; ft³
